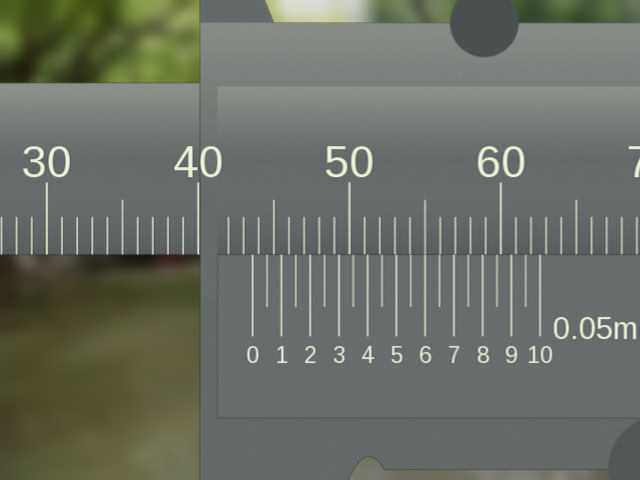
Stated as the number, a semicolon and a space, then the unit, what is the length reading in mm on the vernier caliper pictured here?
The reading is 43.6; mm
